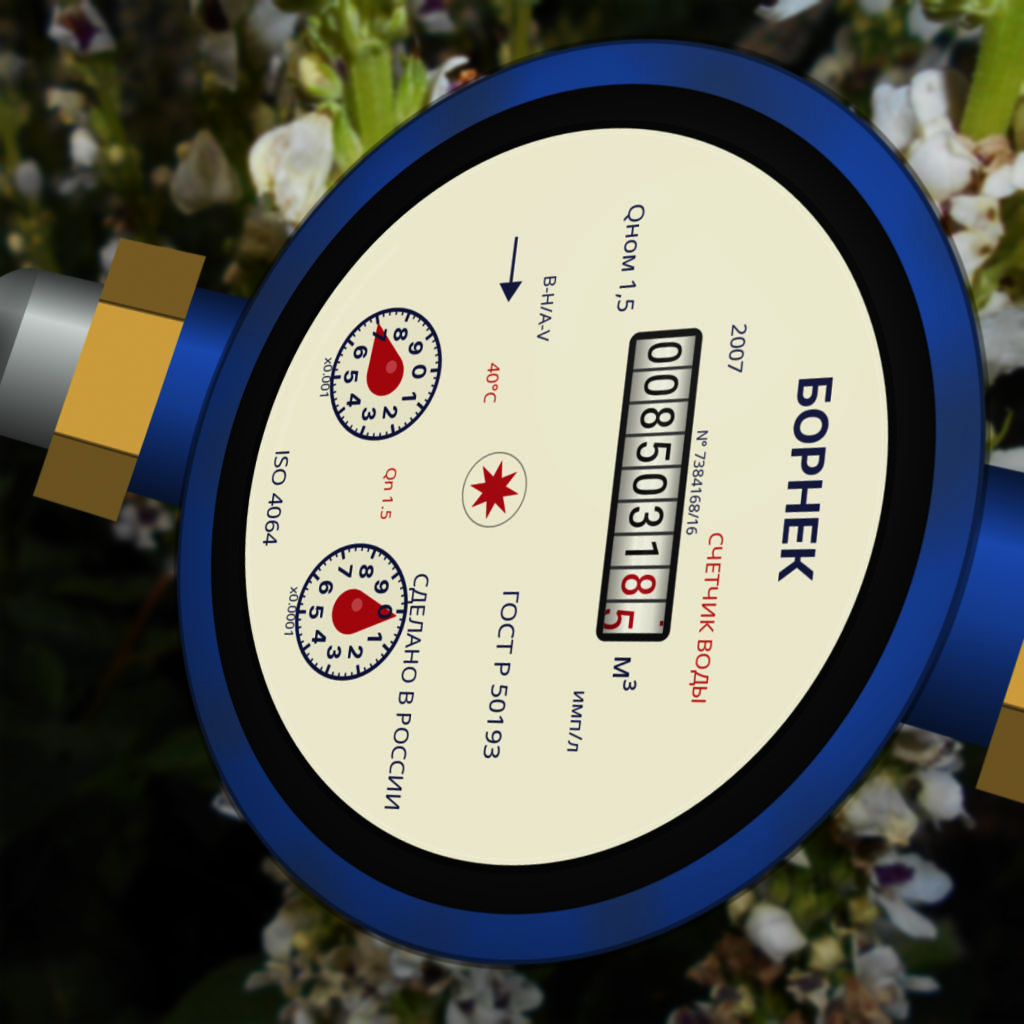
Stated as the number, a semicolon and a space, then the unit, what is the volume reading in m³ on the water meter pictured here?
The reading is 85031.8470; m³
